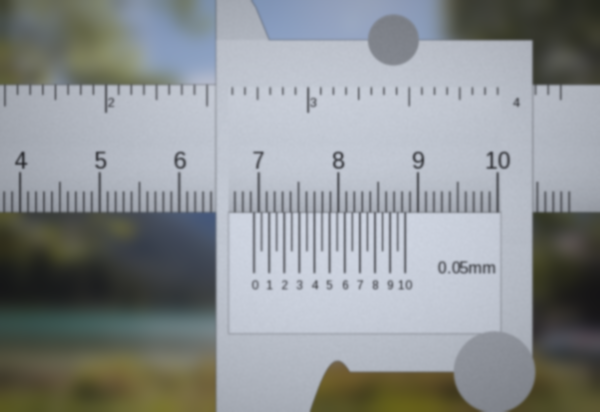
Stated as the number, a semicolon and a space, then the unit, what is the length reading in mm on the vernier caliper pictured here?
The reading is 69.4; mm
